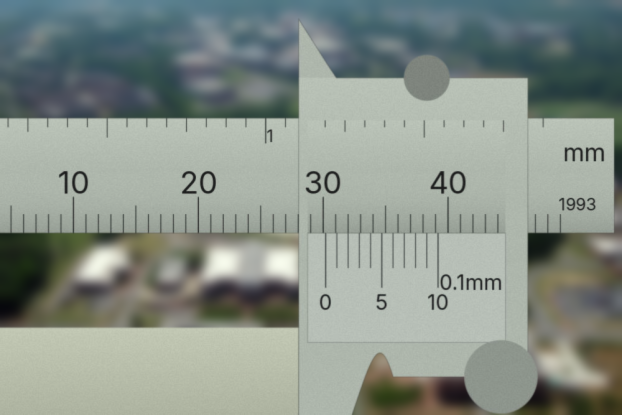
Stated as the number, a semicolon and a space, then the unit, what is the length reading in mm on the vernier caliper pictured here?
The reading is 30.2; mm
